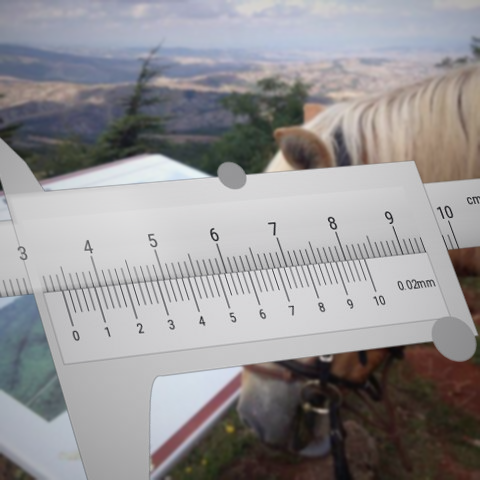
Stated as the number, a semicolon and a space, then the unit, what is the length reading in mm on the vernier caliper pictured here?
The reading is 34.2; mm
